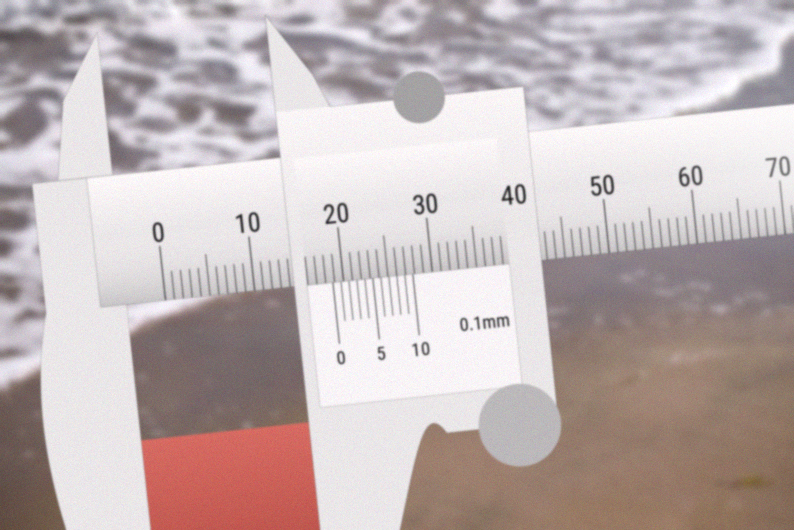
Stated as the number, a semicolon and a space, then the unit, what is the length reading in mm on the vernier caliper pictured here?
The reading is 18.8; mm
